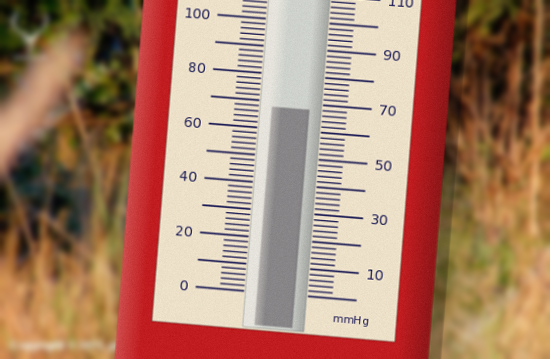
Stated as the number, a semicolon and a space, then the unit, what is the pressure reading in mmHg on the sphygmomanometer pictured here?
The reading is 68; mmHg
